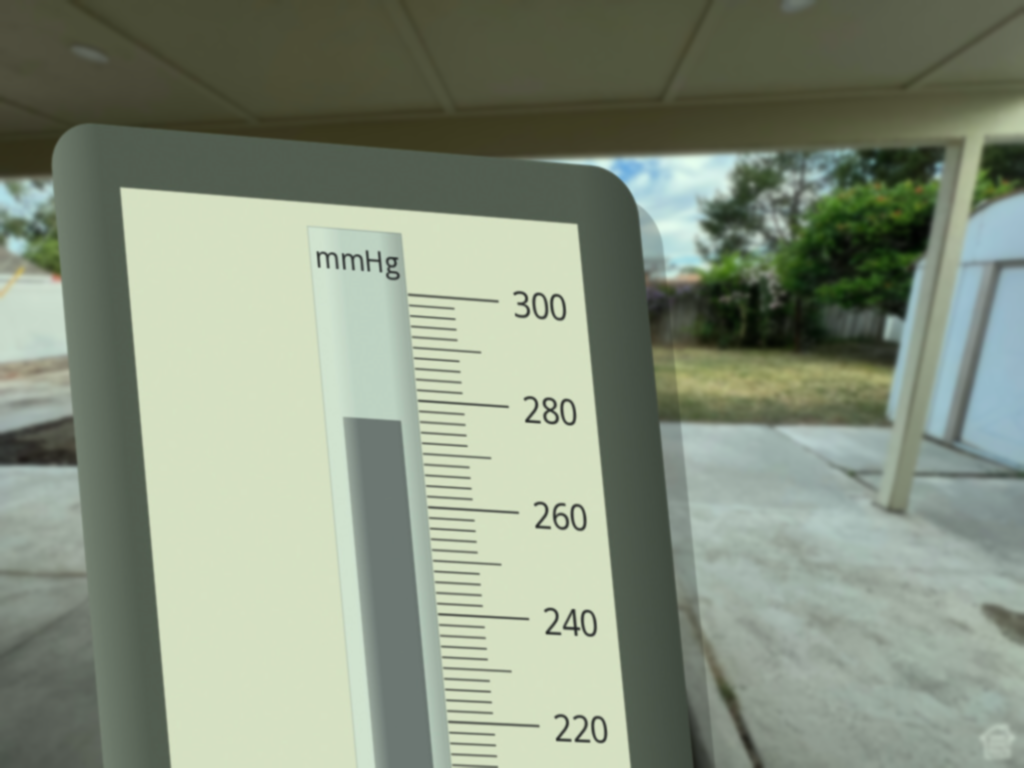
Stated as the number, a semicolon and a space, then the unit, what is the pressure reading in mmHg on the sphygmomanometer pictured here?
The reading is 276; mmHg
